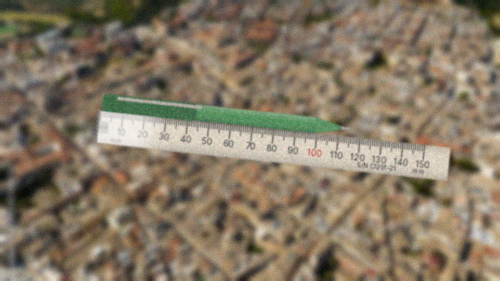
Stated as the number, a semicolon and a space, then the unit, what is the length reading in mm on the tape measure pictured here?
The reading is 115; mm
